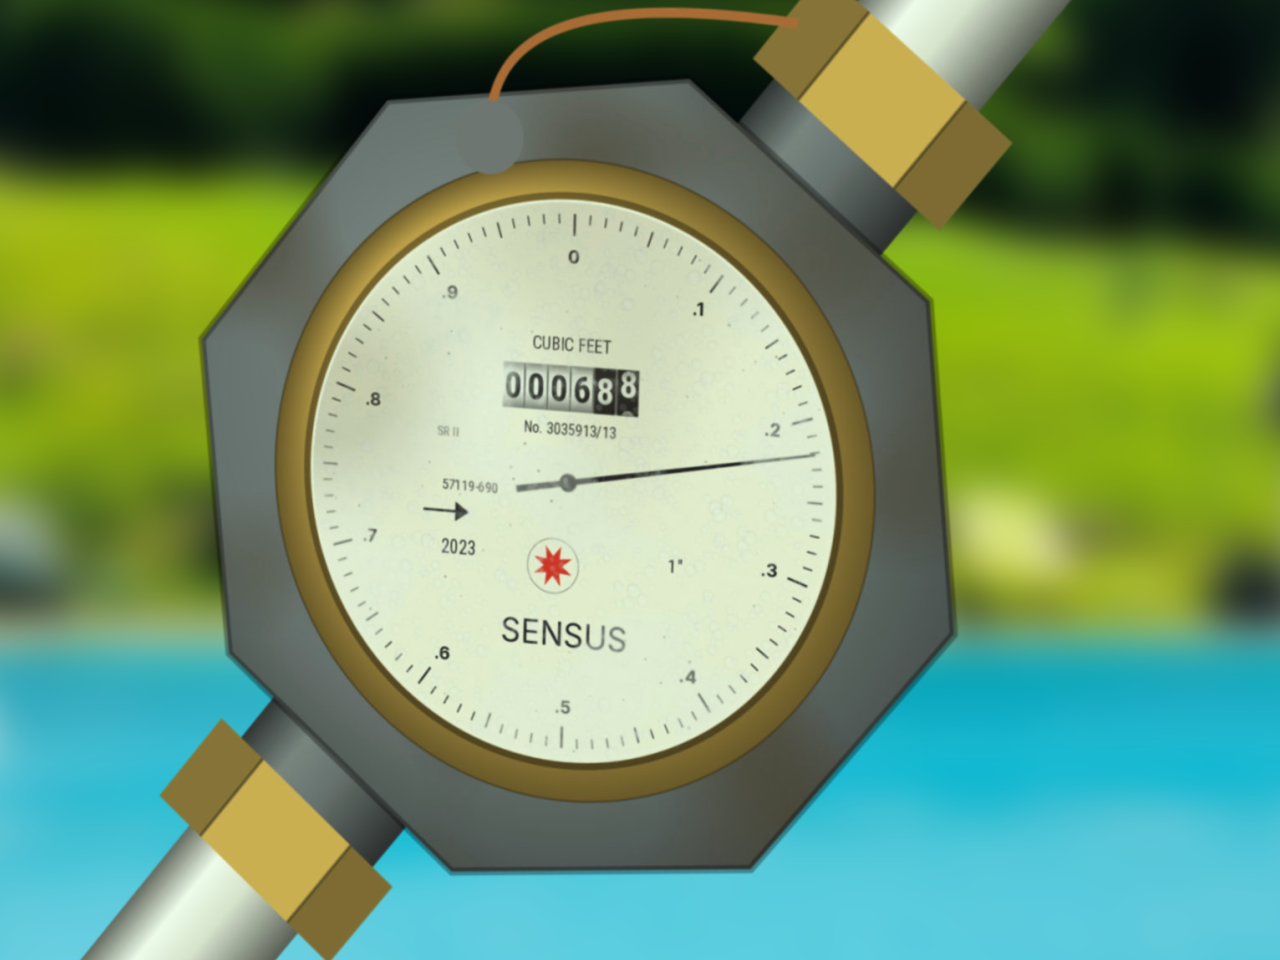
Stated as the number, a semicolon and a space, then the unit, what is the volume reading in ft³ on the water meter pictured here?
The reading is 688.22; ft³
